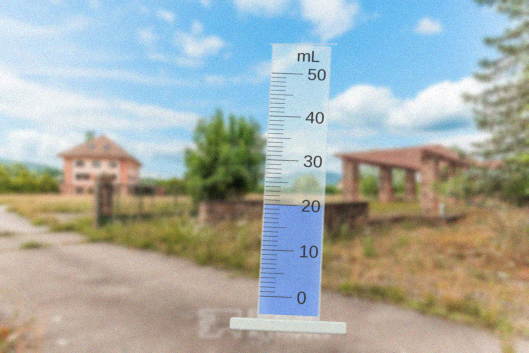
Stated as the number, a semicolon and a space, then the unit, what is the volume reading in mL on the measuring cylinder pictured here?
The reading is 20; mL
